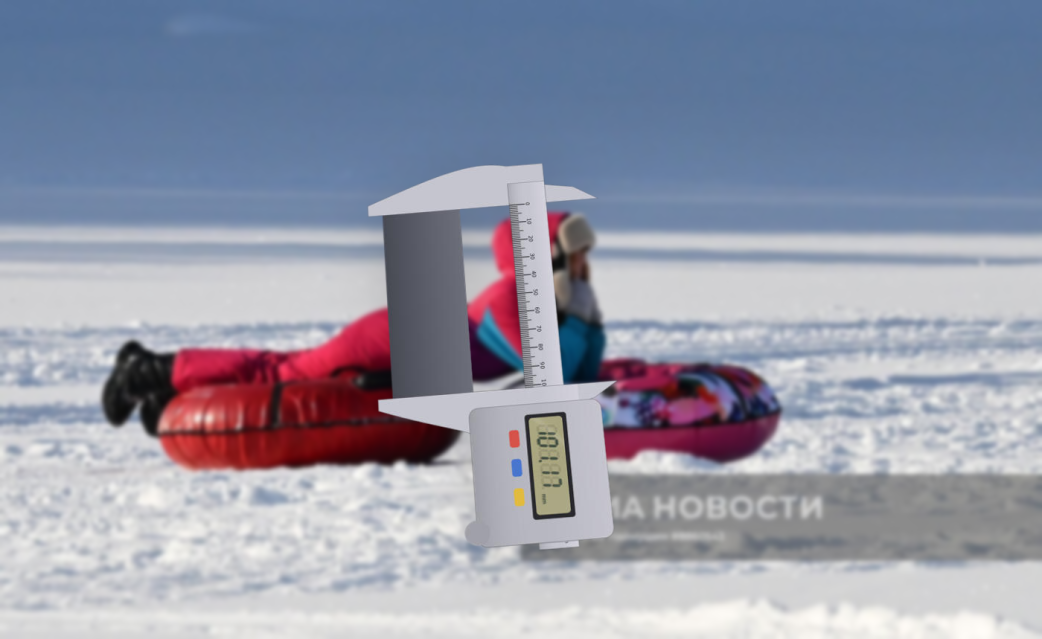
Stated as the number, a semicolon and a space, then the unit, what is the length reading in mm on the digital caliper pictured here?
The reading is 101.17; mm
